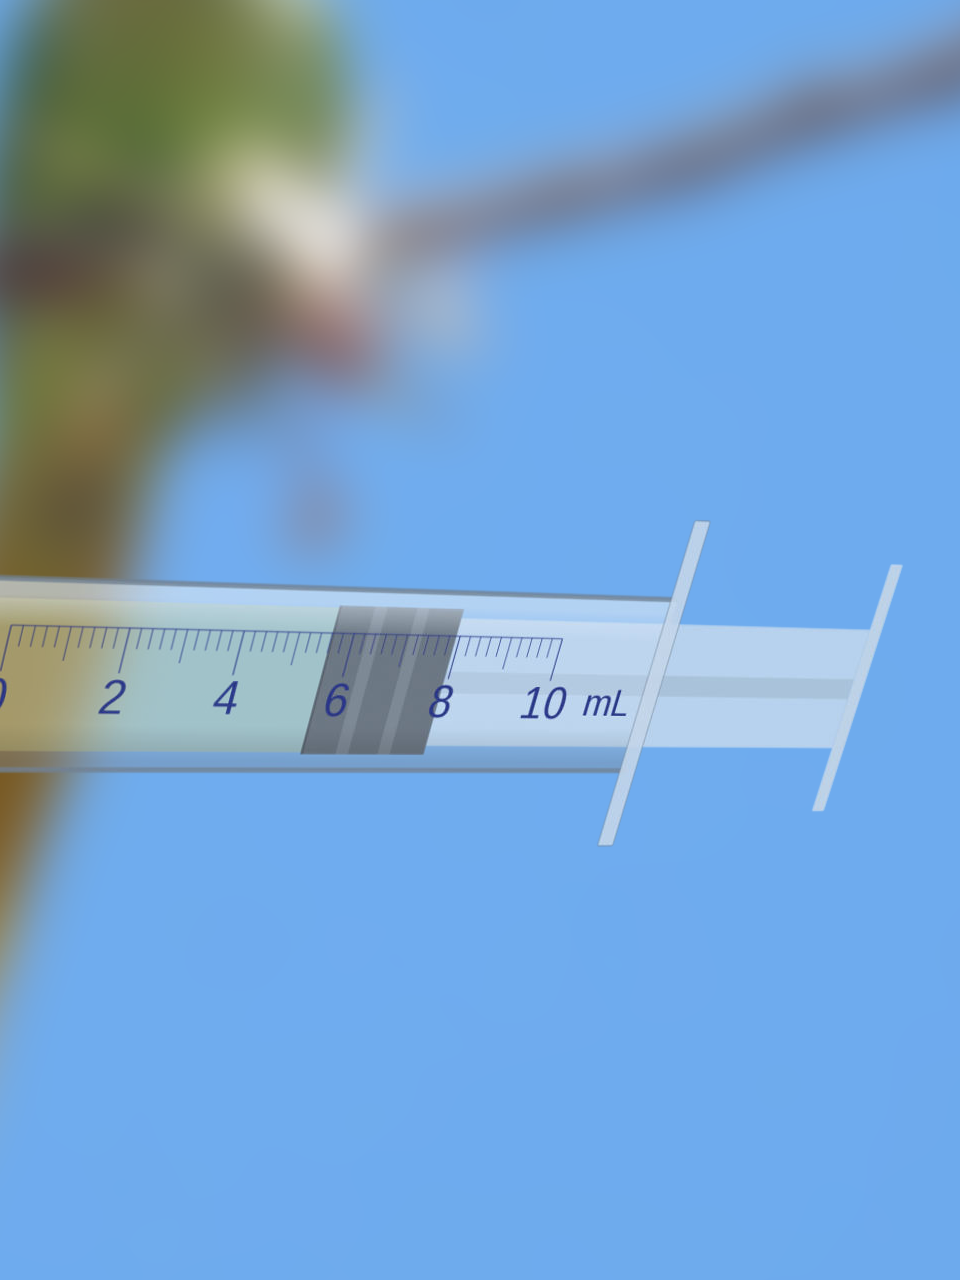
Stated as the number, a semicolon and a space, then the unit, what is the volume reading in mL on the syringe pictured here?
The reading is 5.6; mL
